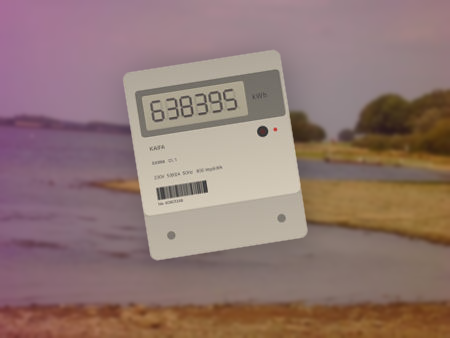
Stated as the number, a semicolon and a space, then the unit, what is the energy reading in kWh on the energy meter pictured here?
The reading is 638395; kWh
